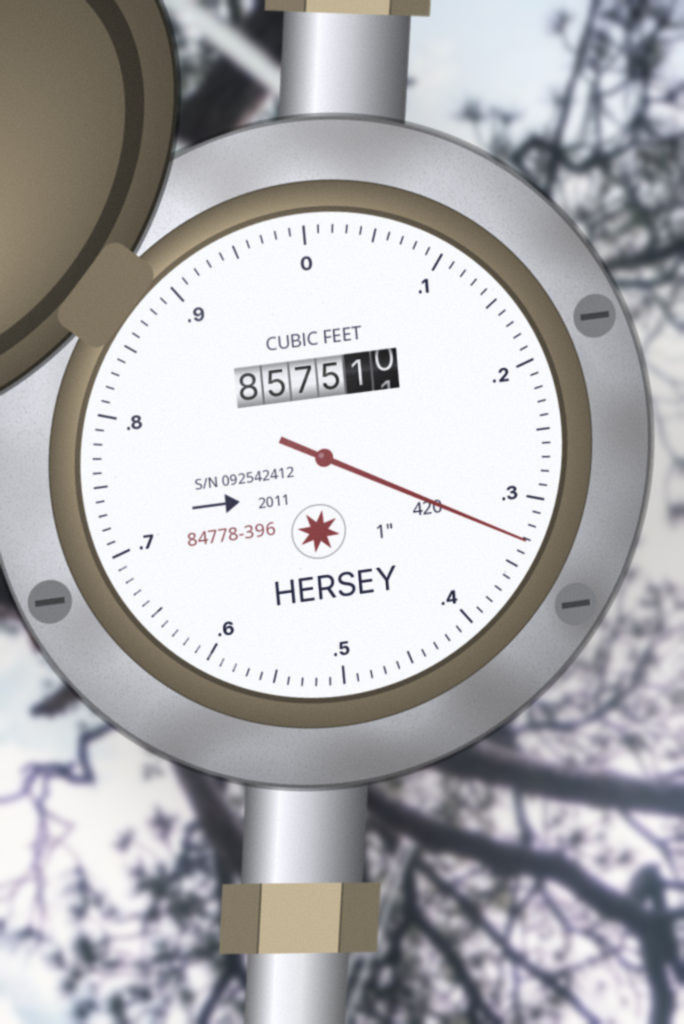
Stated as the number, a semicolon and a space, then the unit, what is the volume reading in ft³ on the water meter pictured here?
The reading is 857510.33; ft³
